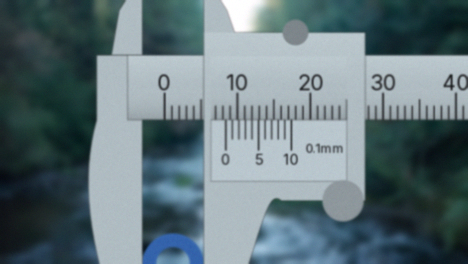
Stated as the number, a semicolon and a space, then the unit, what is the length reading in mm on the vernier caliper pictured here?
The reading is 8.4; mm
